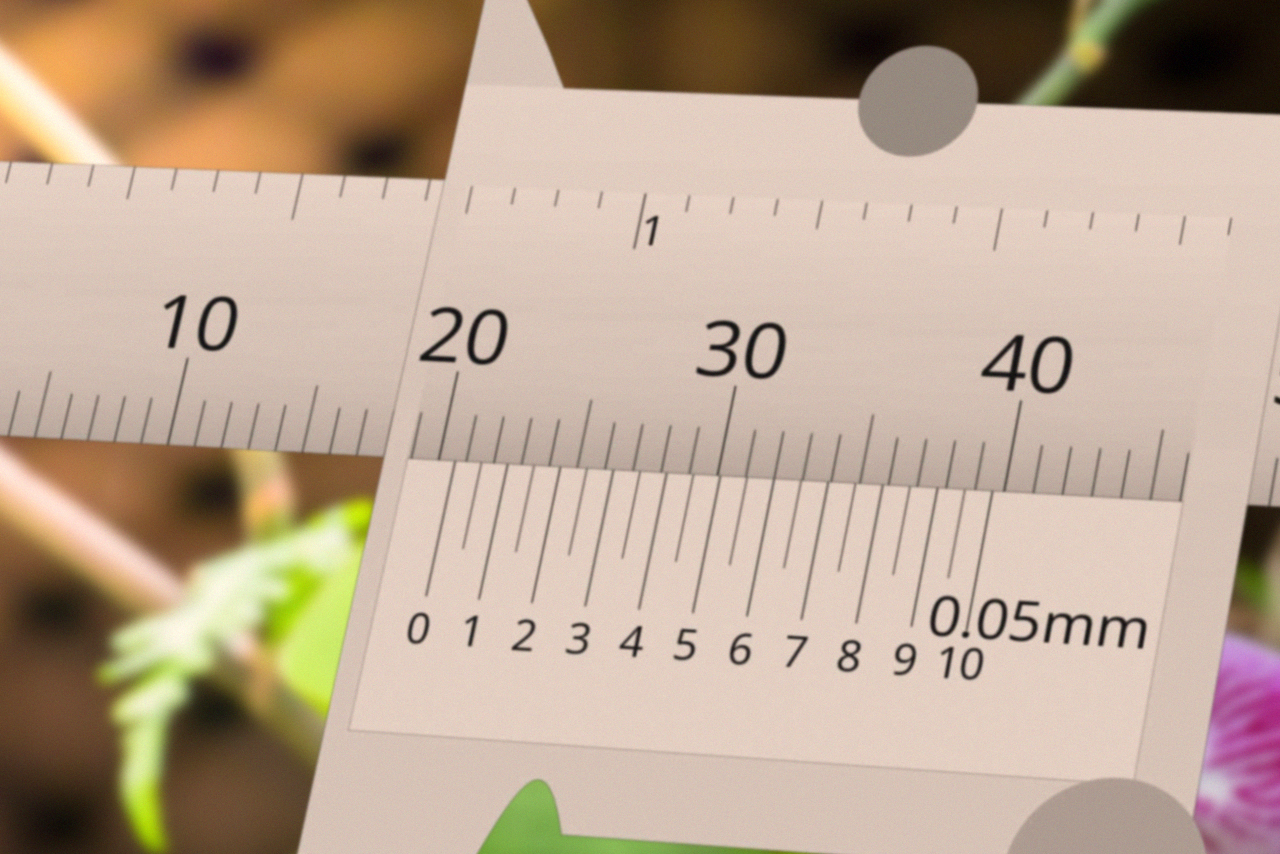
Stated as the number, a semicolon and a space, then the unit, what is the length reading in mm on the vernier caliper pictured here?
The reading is 20.6; mm
